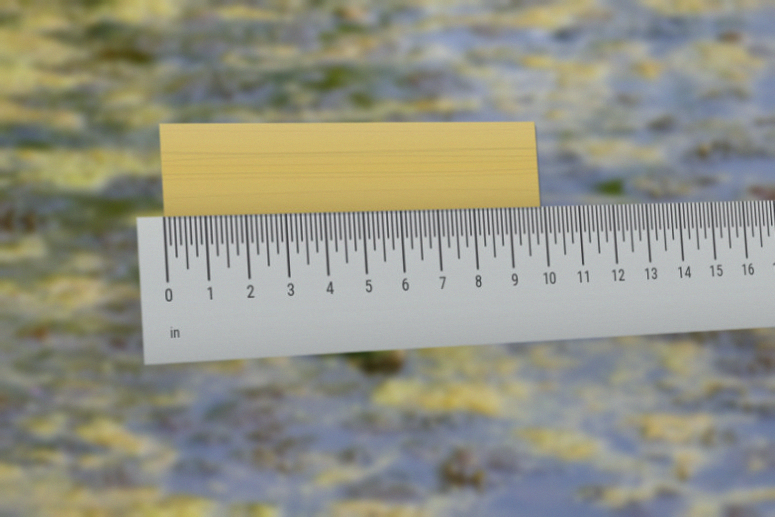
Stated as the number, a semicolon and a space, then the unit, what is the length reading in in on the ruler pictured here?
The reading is 9.875; in
